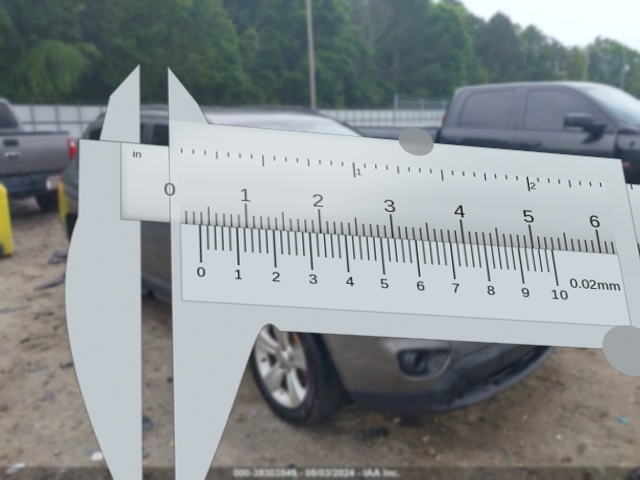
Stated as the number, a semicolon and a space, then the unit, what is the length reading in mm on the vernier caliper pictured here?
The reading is 3.8; mm
